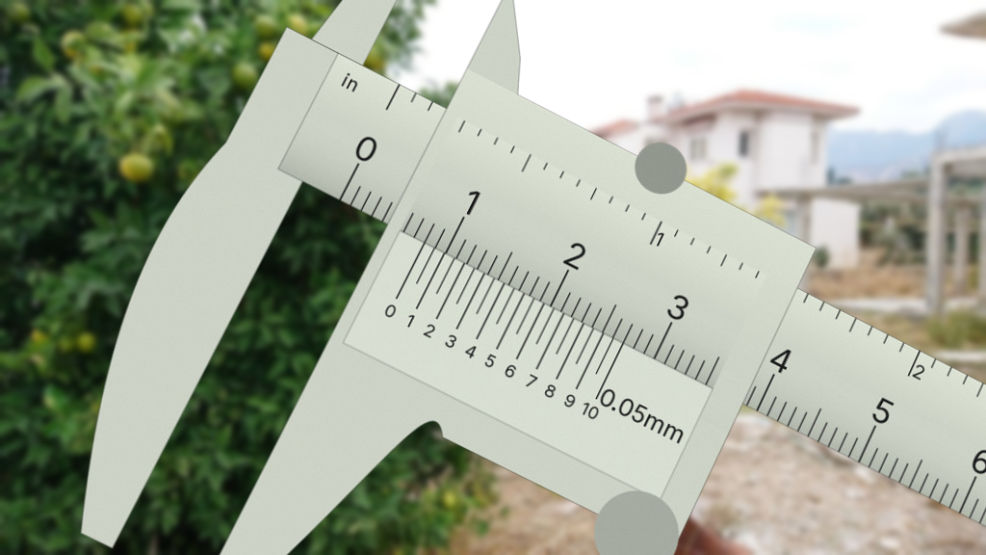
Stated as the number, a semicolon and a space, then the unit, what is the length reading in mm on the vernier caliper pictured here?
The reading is 8.0; mm
